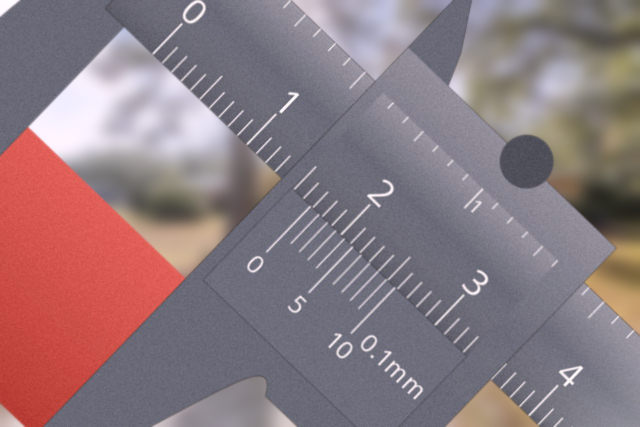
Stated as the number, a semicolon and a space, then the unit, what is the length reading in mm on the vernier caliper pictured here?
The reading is 16.8; mm
